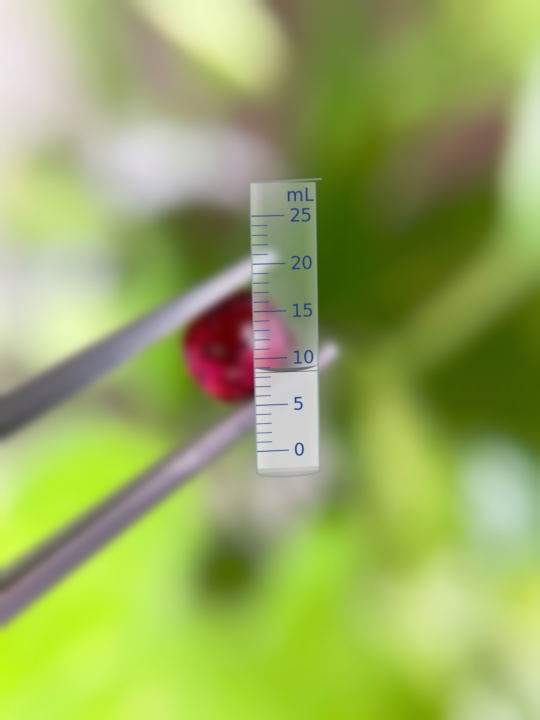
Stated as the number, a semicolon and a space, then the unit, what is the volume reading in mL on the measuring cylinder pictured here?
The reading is 8.5; mL
